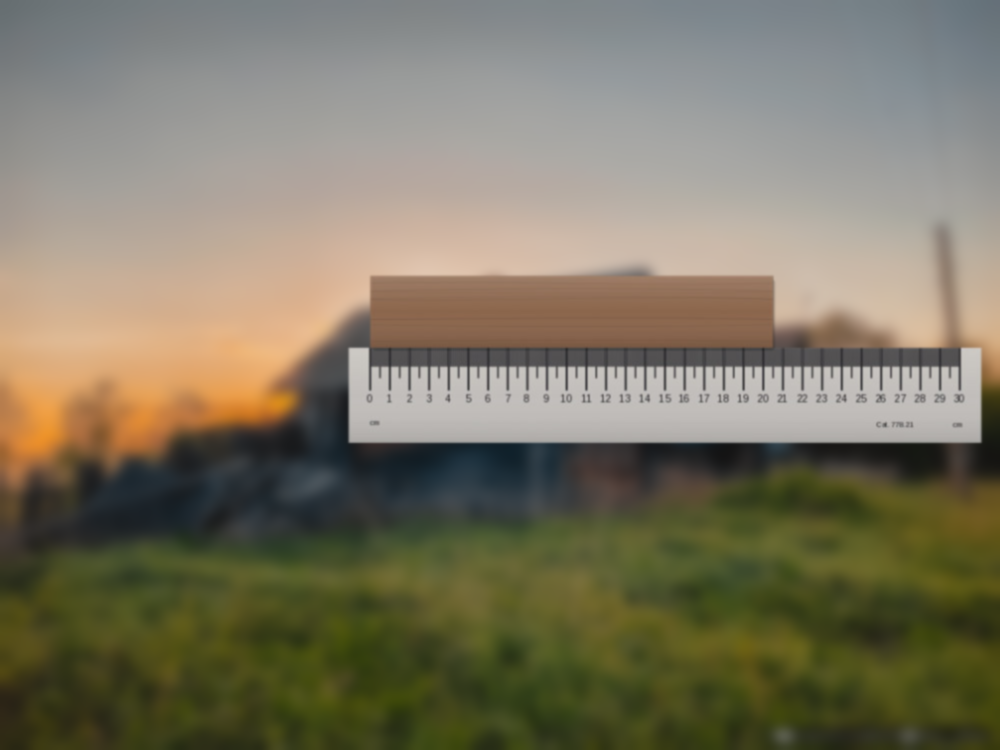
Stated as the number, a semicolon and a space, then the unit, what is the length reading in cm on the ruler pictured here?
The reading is 20.5; cm
